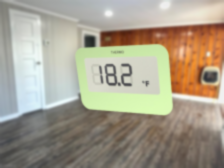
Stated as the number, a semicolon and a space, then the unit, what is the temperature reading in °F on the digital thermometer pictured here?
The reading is 18.2; °F
